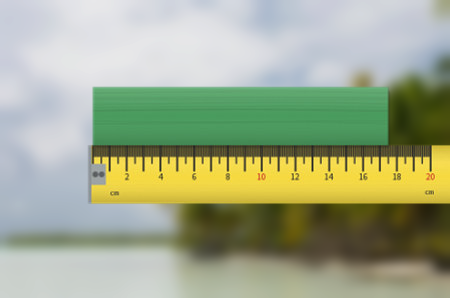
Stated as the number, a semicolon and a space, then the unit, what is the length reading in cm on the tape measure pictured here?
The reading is 17.5; cm
